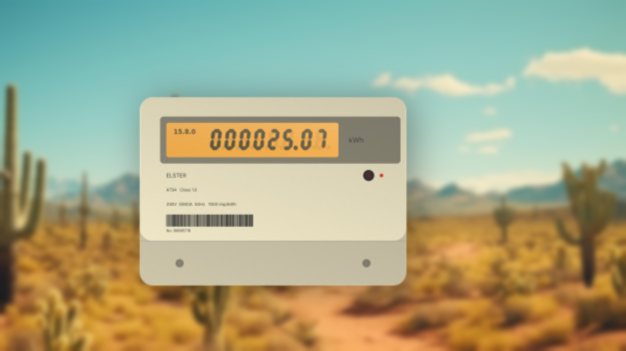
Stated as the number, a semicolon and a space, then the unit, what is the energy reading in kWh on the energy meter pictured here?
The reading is 25.07; kWh
